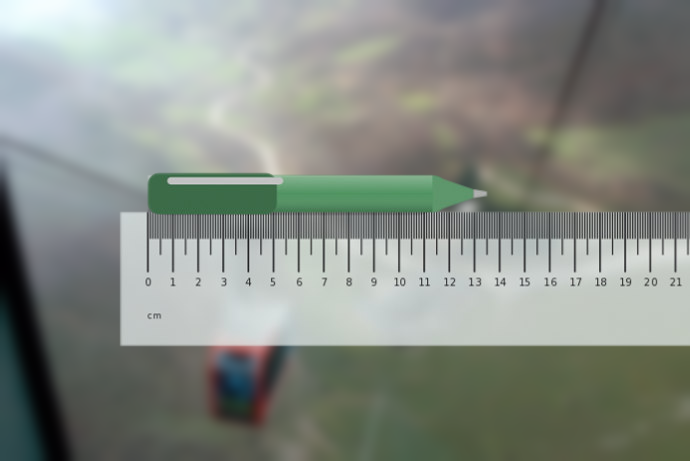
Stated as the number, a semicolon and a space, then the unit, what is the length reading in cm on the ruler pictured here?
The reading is 13.5; cm
